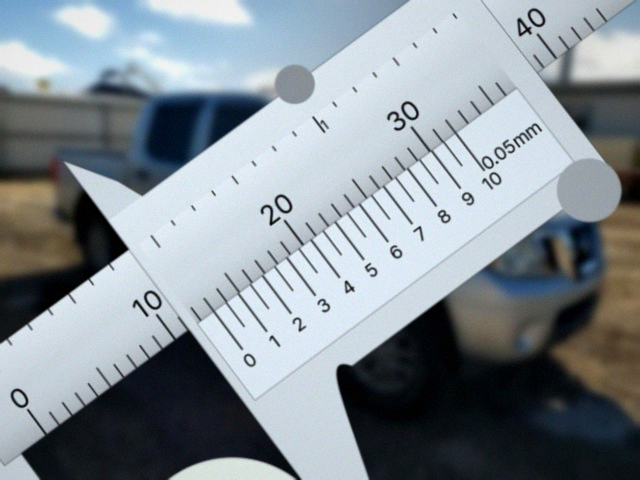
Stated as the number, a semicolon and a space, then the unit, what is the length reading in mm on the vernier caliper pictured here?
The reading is 13.0; mm
